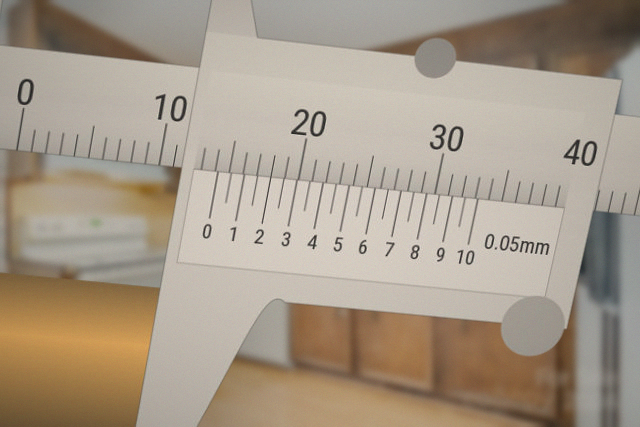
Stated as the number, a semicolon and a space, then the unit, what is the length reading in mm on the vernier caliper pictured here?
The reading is 14.2; mm
